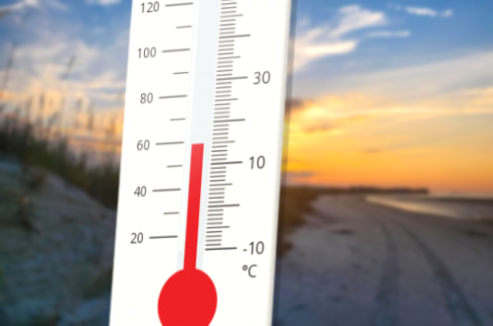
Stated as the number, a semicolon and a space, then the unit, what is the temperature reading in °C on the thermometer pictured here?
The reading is 15; °C
